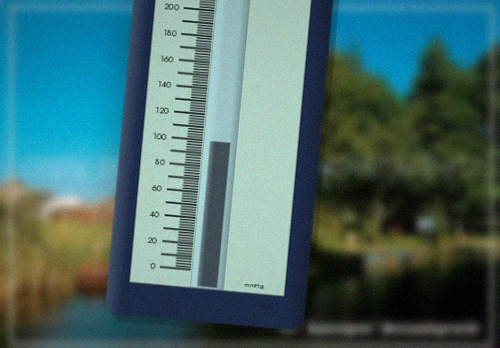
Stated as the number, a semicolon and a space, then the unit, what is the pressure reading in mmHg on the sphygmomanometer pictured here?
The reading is 100; mmHg
